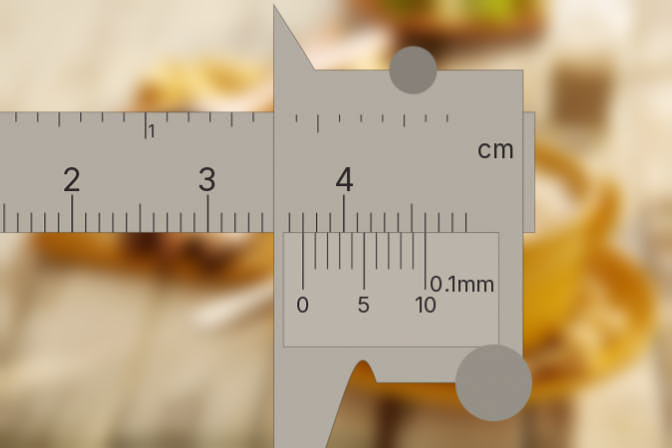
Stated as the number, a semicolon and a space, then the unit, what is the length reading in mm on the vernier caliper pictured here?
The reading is 37.0; mm
